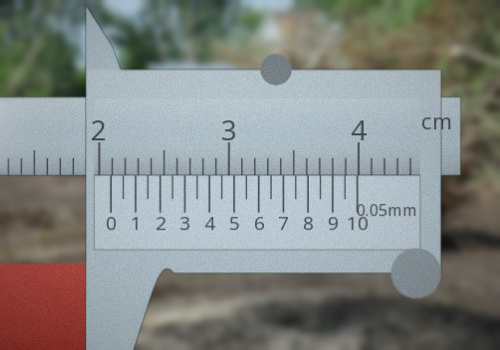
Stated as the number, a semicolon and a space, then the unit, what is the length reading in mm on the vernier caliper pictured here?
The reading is 20.9; mm
